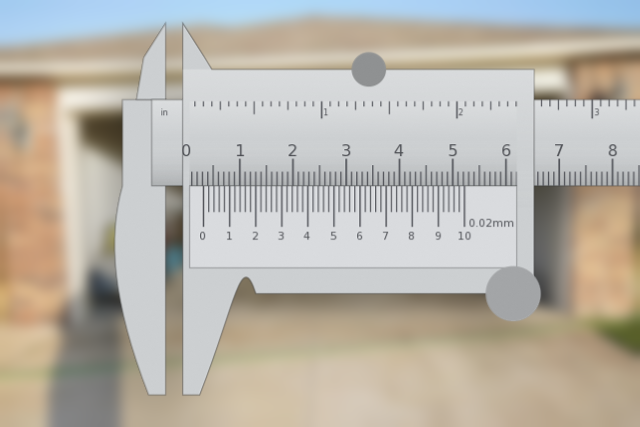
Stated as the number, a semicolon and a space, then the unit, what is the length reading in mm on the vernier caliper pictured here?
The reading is 3.2; mm
